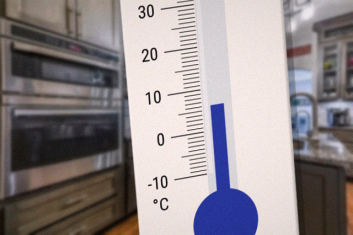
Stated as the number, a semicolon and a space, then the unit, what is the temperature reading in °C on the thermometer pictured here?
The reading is 6; °C
